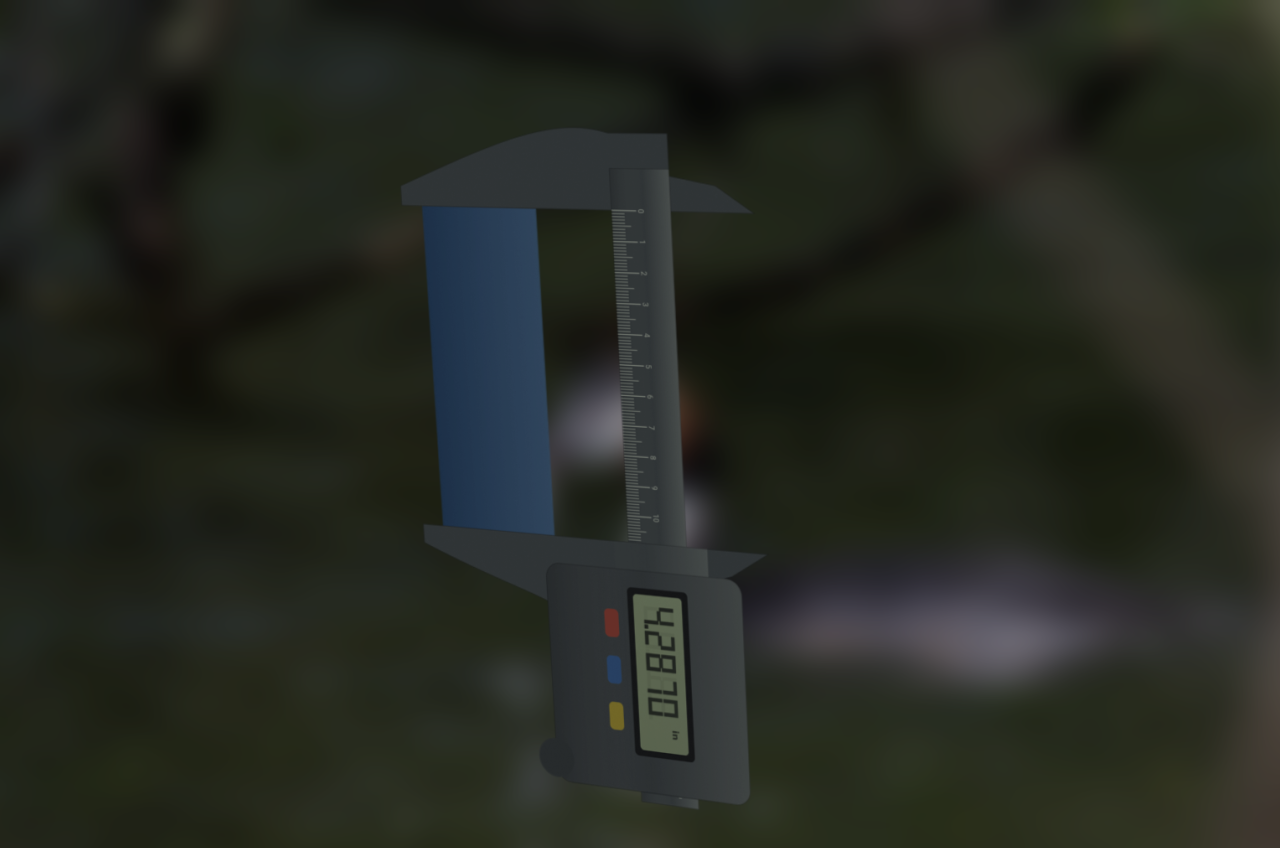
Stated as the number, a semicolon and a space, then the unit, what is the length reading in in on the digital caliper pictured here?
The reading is 4.2870; in
